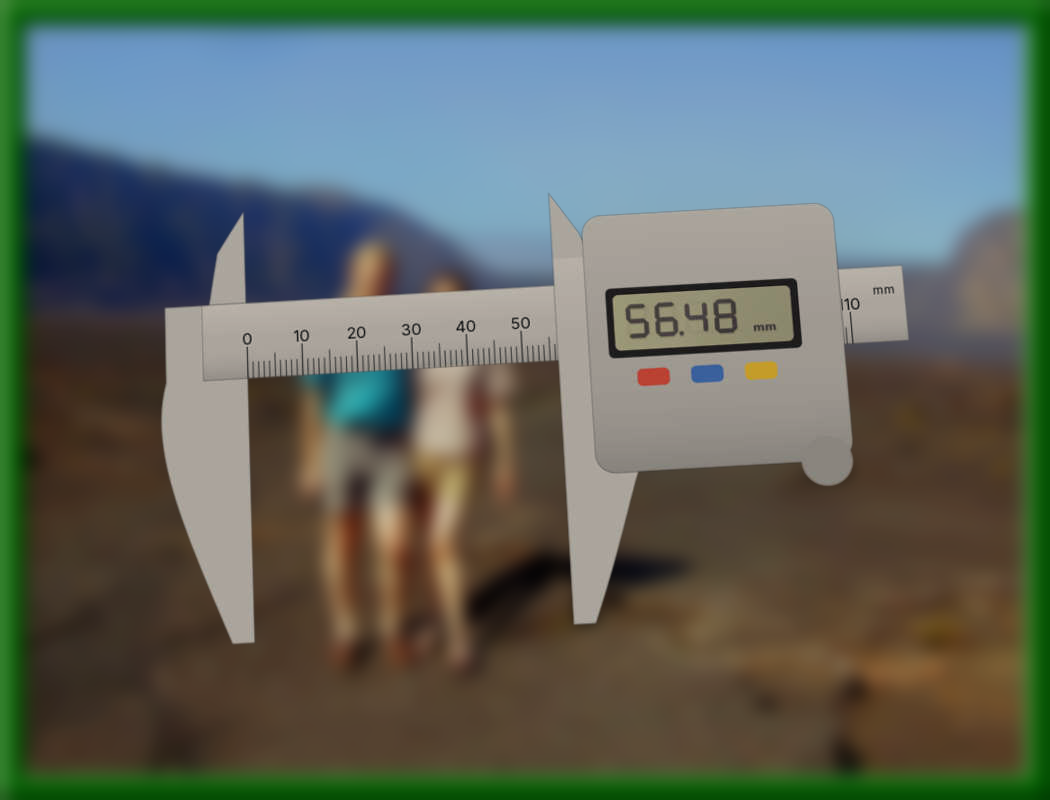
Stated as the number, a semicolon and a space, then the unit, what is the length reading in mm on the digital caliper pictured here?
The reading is 56.48; mm
